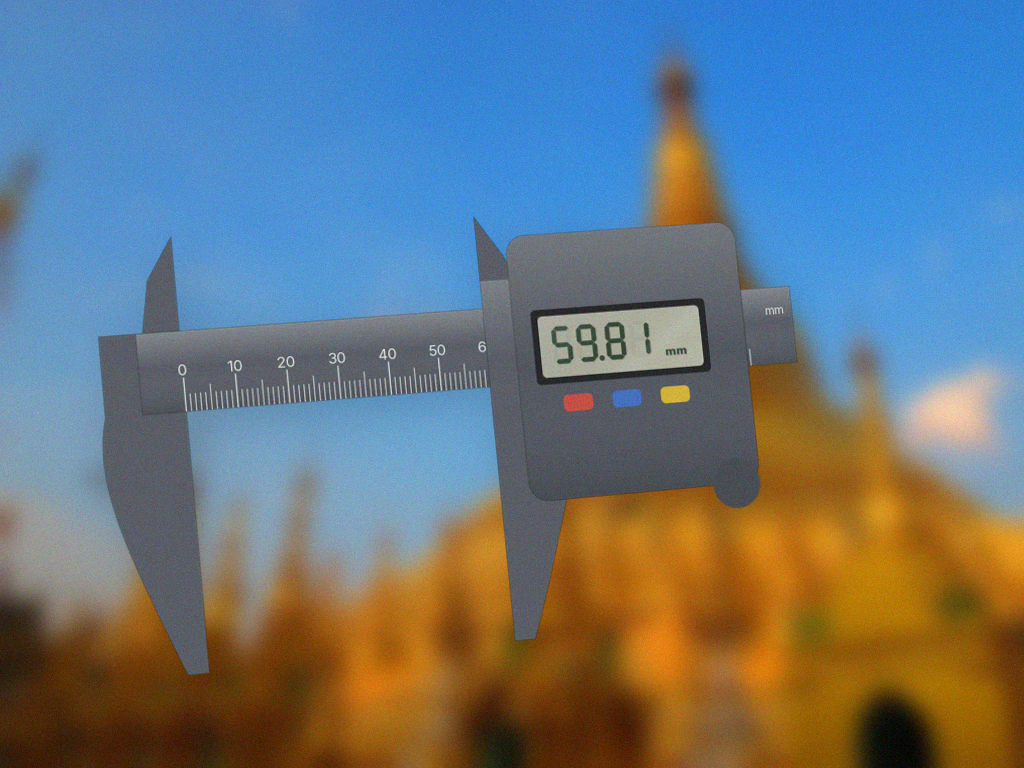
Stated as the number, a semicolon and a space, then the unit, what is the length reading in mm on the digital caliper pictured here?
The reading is 59.81; mm
